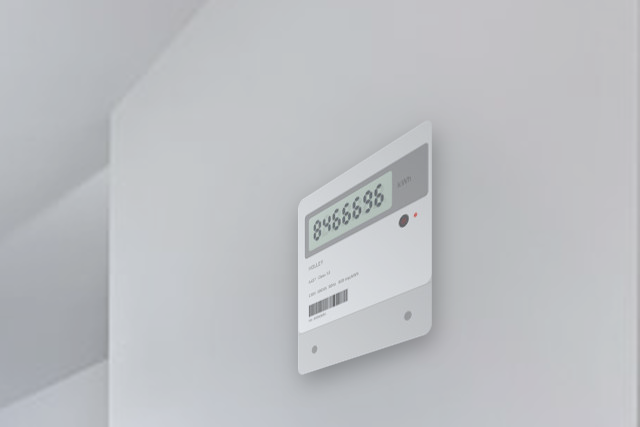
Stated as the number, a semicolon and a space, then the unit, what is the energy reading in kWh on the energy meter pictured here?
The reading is 8466696; kWh
